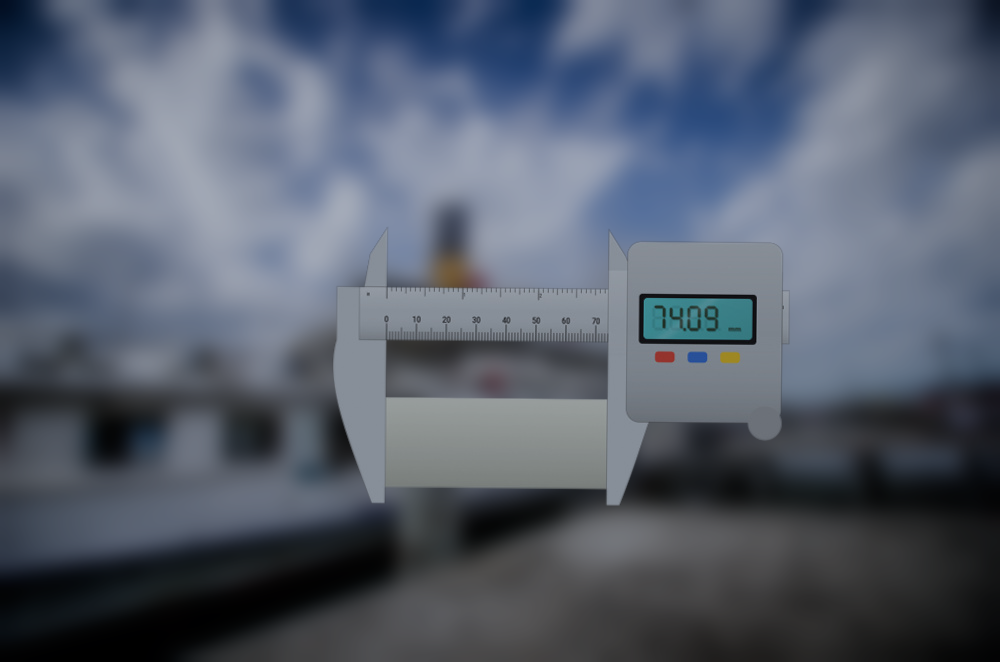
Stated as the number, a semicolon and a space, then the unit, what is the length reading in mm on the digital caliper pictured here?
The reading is 74.09; mm
